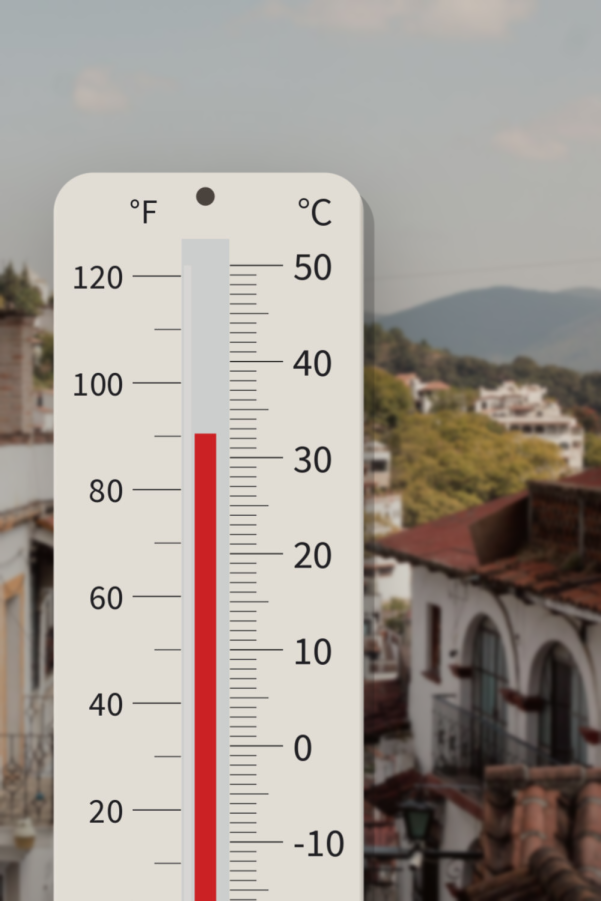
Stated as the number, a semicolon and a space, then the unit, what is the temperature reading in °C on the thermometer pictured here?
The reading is 32.5; °C
